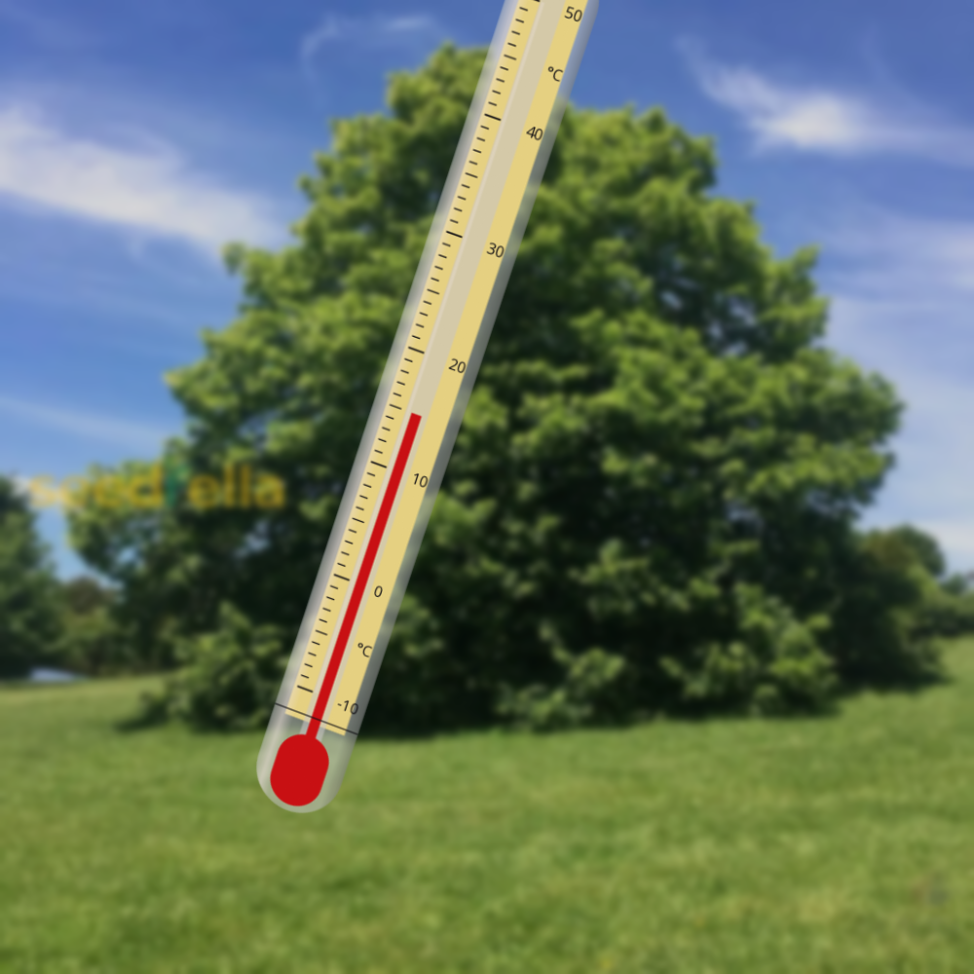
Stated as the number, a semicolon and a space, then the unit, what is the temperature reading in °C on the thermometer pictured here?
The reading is 15; °C
